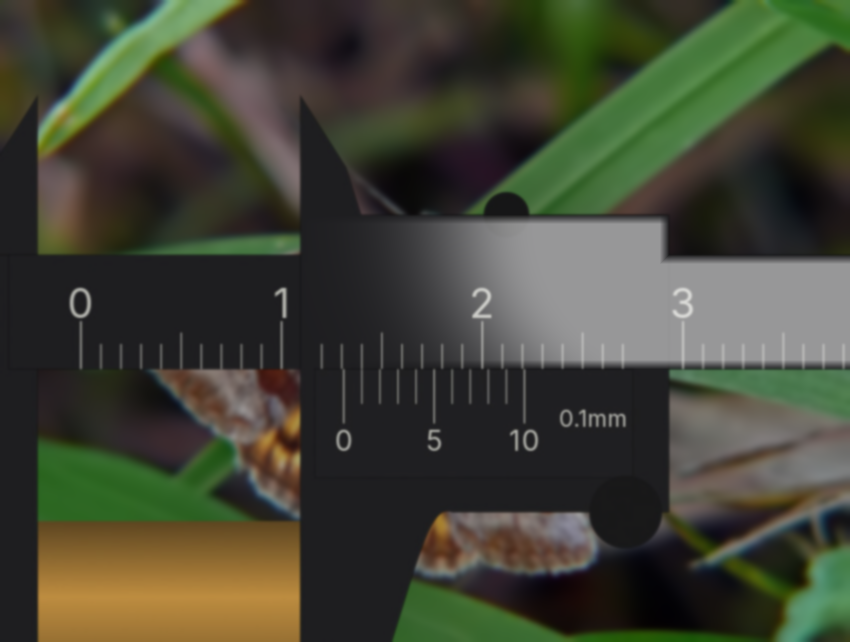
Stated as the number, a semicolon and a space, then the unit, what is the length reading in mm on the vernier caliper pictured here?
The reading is 13.1; mm
